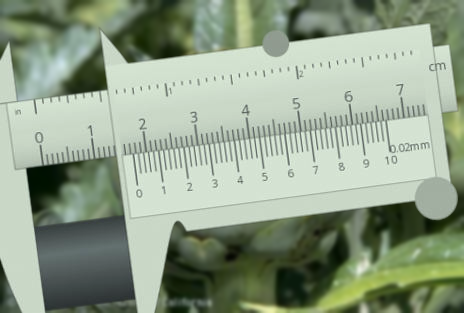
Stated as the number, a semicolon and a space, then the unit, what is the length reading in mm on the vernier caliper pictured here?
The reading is 17.5; mm
